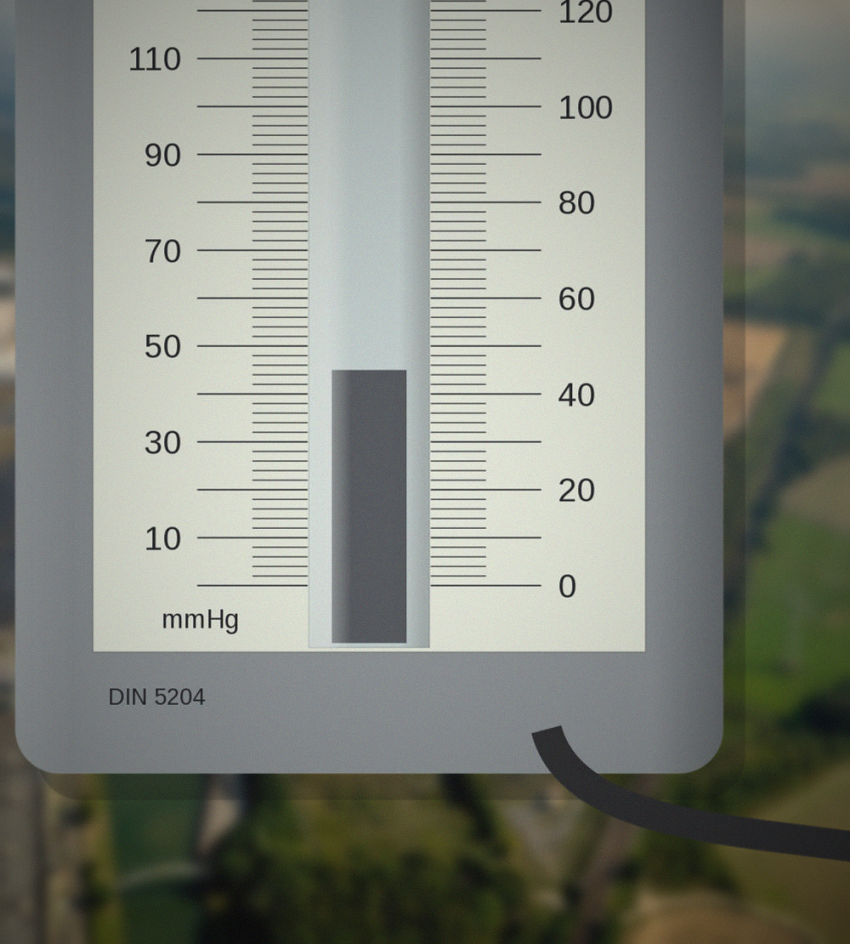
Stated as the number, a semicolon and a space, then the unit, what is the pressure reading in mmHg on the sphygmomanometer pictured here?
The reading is 45; mmHg
